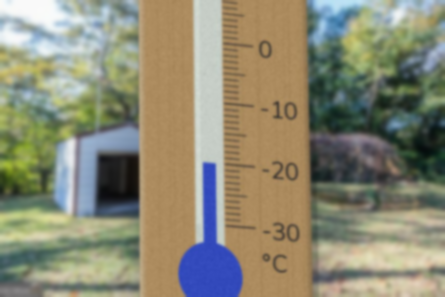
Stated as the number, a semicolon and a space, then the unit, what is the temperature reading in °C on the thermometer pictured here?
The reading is -20; °C
